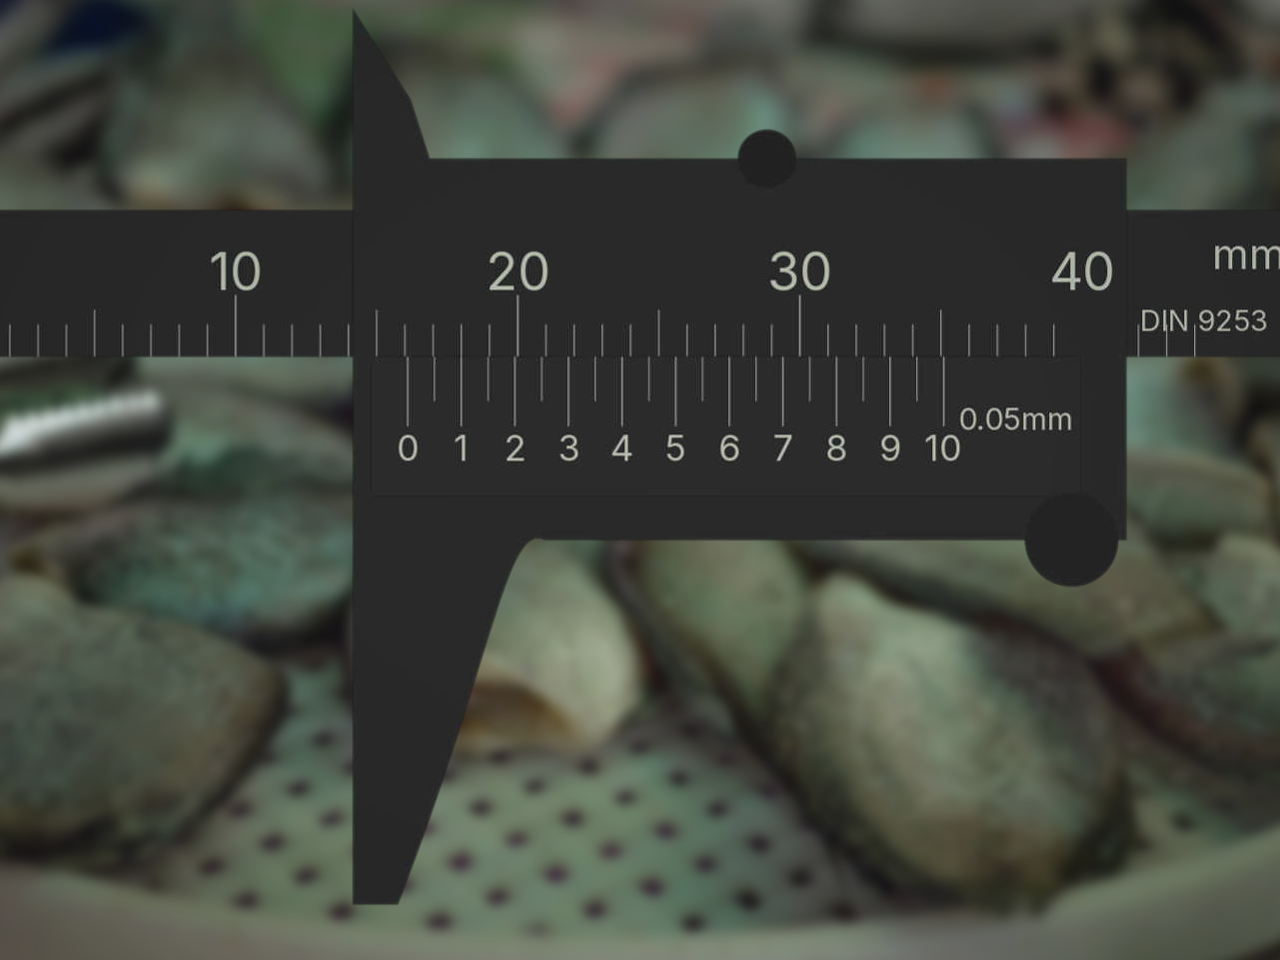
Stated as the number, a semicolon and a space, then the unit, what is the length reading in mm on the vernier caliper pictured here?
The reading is 16.10; mm
